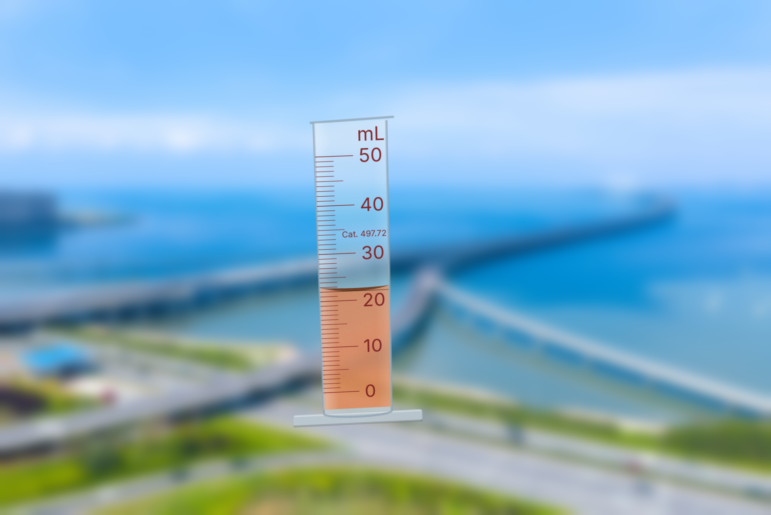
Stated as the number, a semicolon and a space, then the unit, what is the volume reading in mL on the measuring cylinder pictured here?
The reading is 22; mL
